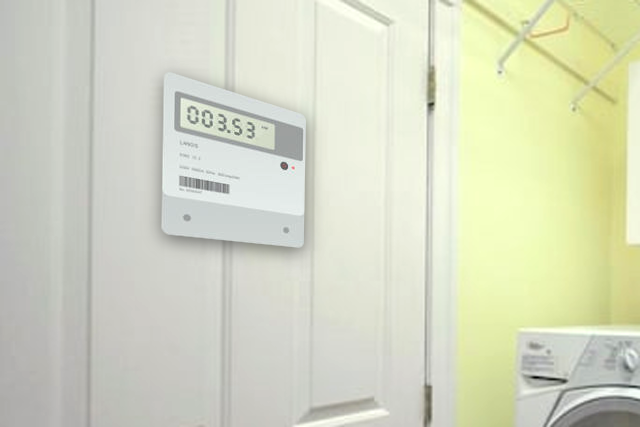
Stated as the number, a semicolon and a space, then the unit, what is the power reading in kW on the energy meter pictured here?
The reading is 3.53; kW
